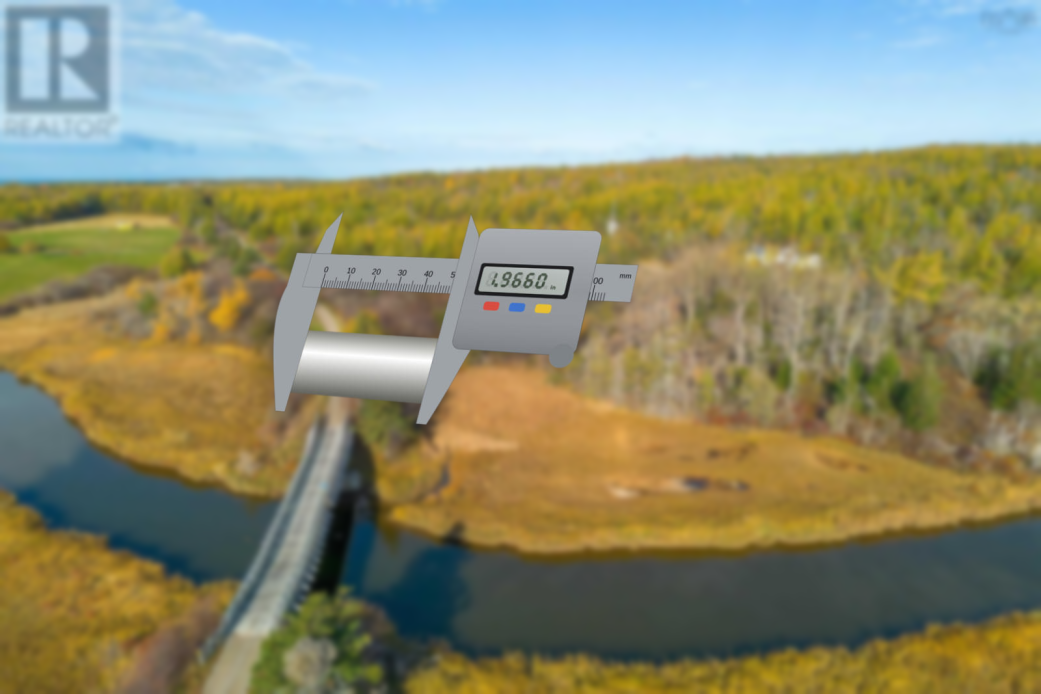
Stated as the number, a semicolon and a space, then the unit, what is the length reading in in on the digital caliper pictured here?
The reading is 1.9660; in
